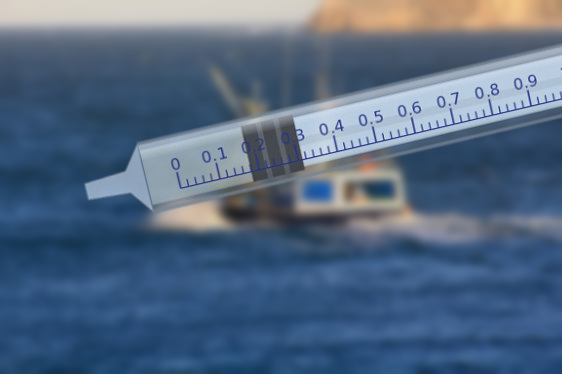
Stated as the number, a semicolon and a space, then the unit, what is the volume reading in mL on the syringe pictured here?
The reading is 0.18; mL
